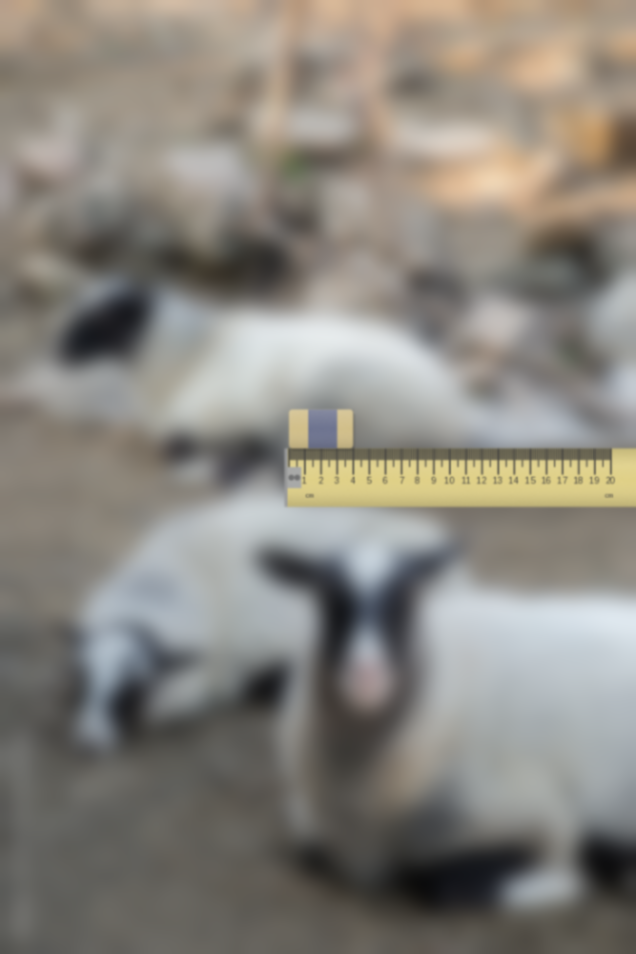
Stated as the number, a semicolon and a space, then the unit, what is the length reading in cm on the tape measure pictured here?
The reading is 4; cm
